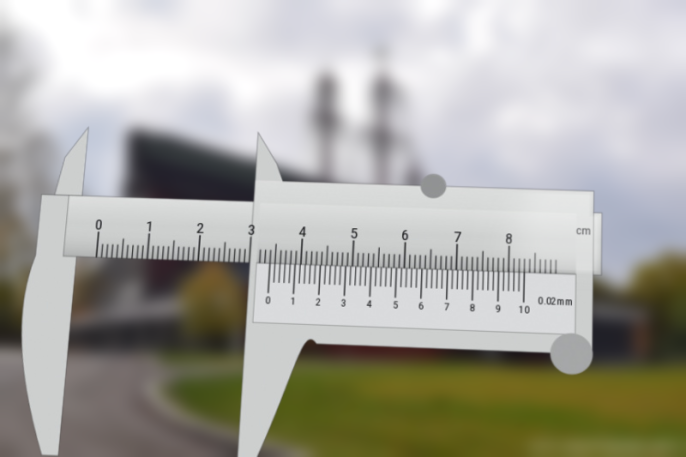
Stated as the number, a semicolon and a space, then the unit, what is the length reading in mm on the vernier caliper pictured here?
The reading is 34.0; mm
